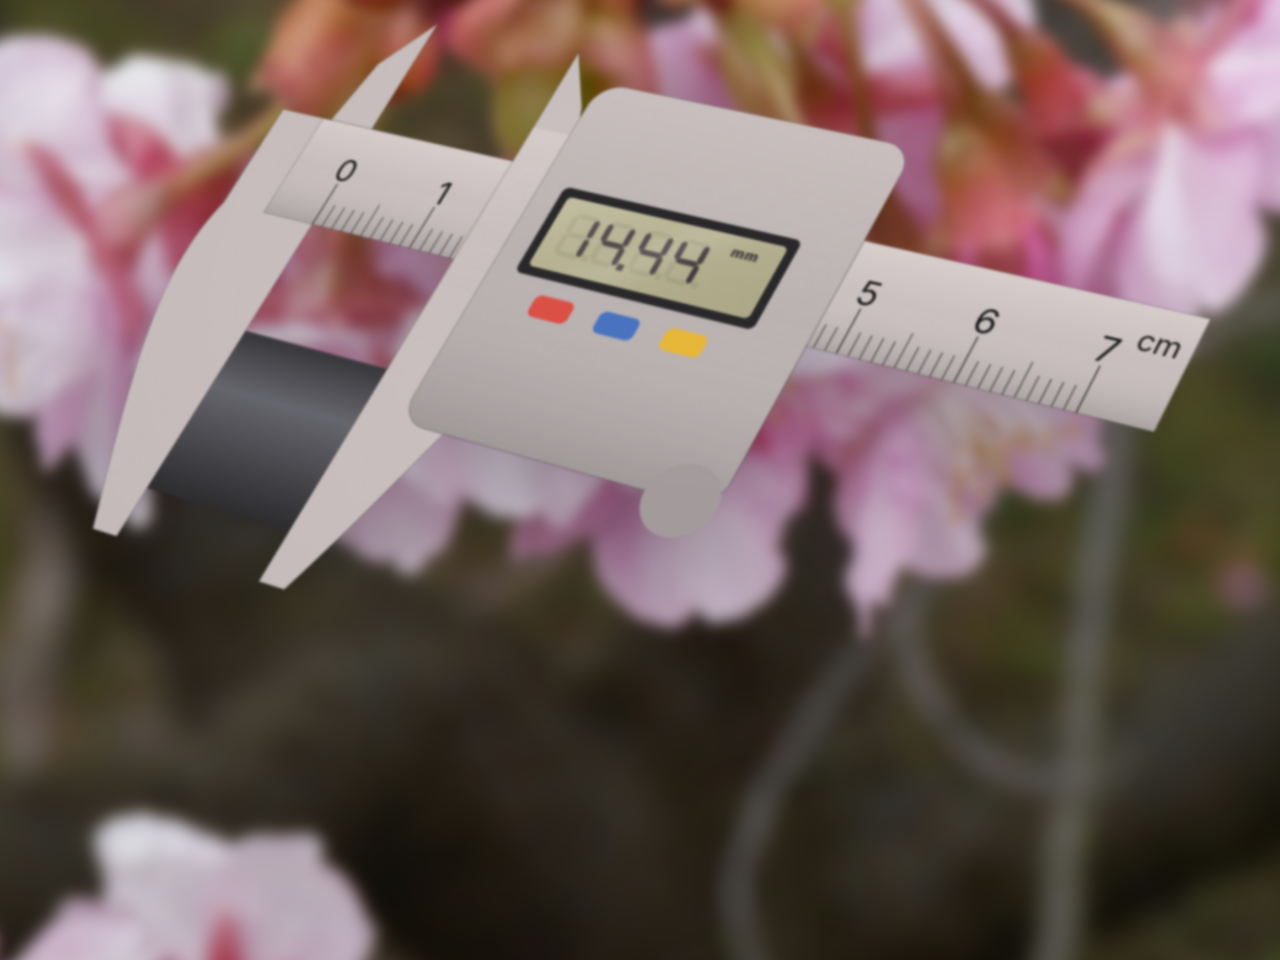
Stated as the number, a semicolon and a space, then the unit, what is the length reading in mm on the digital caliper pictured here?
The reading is 14.44; mm
